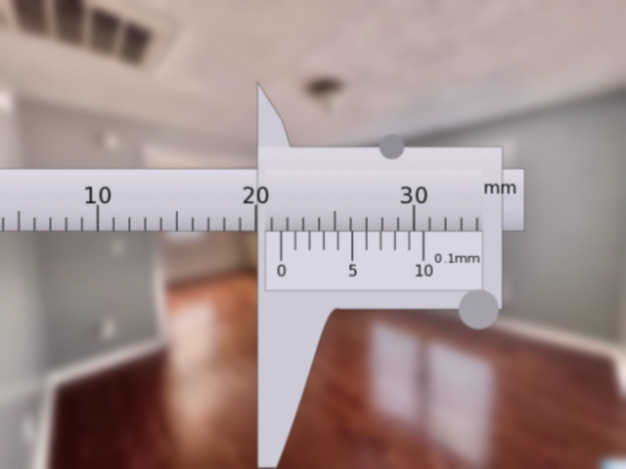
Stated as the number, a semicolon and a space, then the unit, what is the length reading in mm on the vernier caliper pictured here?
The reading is 21.6; mm
